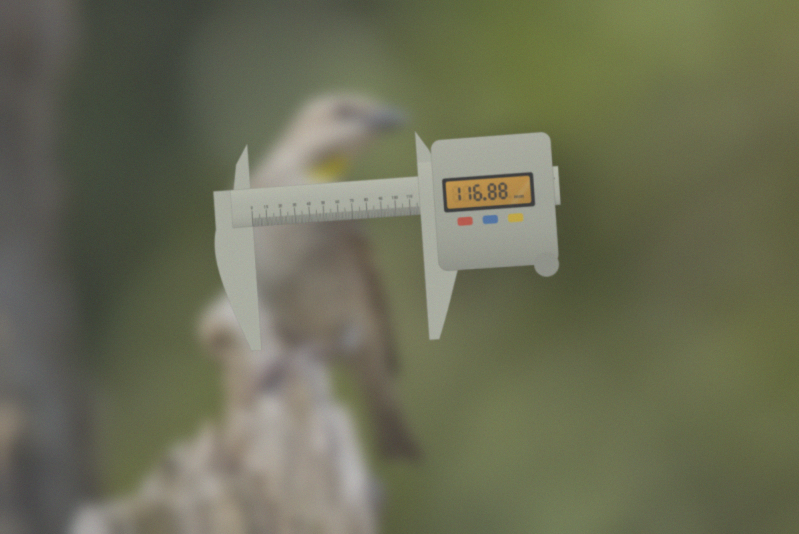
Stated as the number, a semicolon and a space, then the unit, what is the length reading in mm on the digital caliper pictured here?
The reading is 116.88; mm
